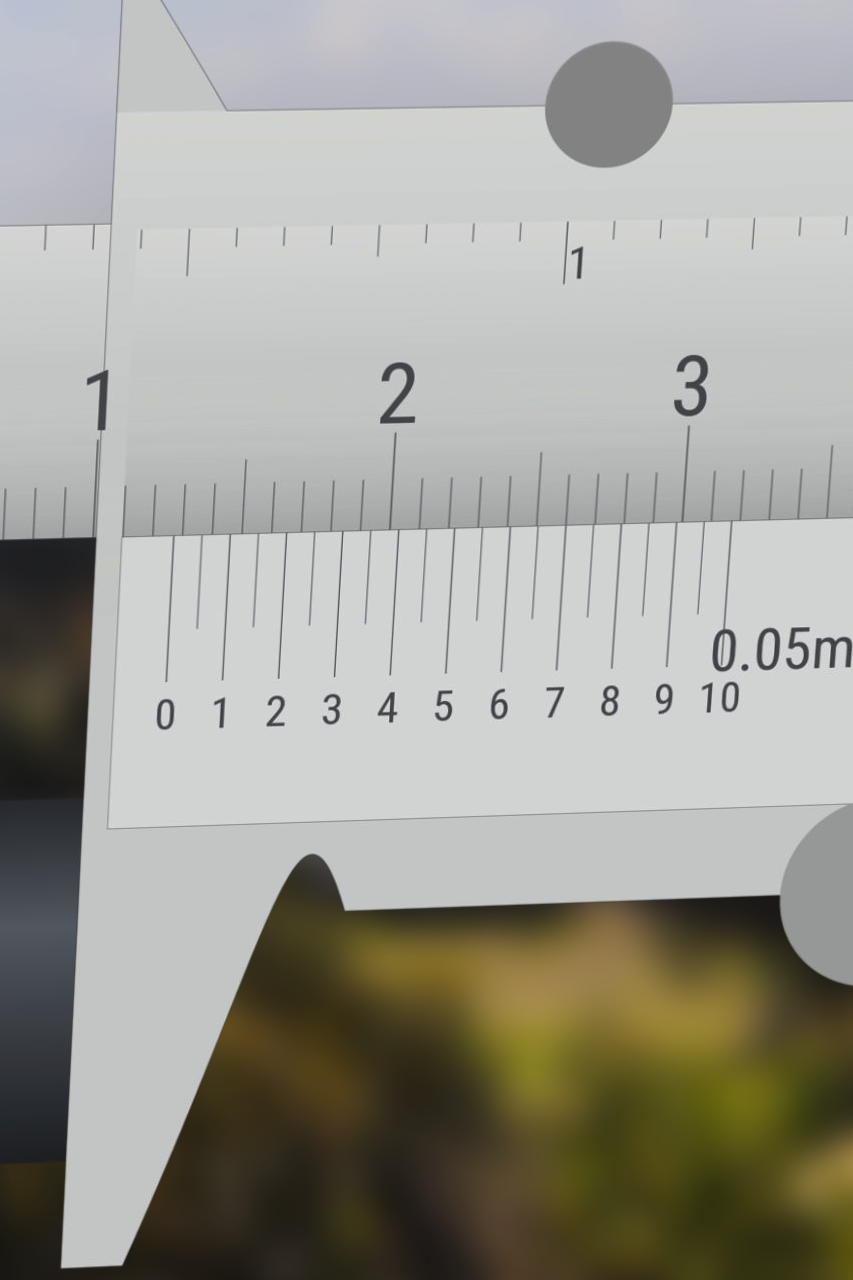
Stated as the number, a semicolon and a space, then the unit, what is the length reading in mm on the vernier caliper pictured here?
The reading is 12.70; mm
